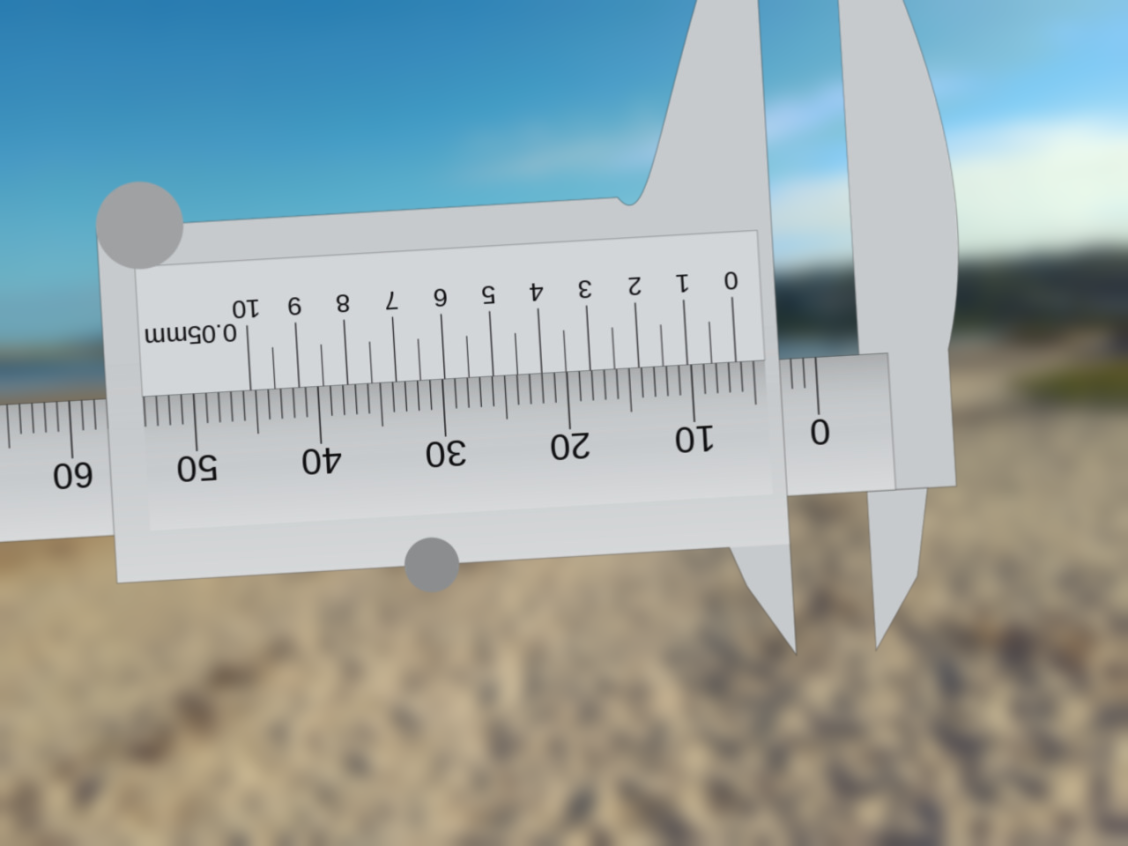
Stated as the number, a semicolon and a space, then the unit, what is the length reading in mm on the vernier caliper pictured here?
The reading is 6.4; mm
